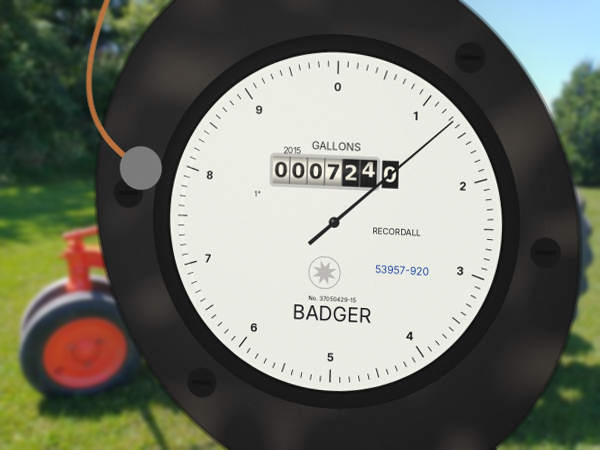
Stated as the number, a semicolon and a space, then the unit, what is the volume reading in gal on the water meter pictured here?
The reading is 7241.3; gal
